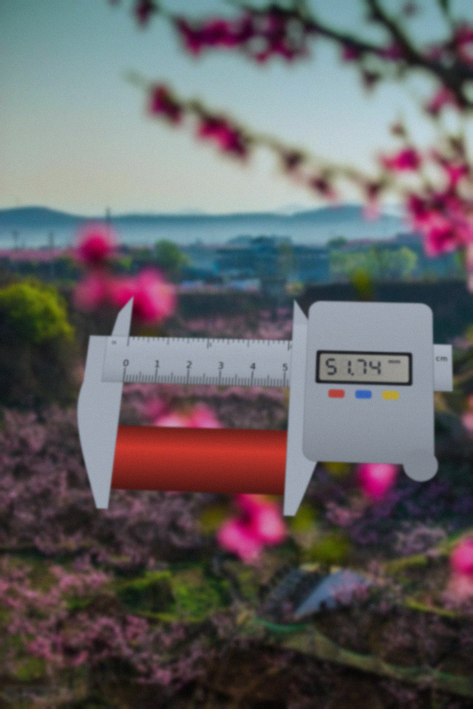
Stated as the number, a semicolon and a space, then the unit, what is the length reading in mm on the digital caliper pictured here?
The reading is 51.74; mm
